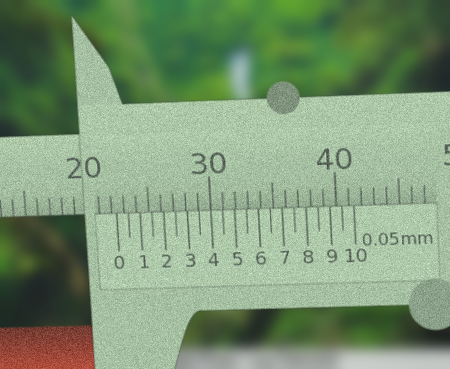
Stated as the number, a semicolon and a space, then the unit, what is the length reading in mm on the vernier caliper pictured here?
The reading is 22.4; mm
